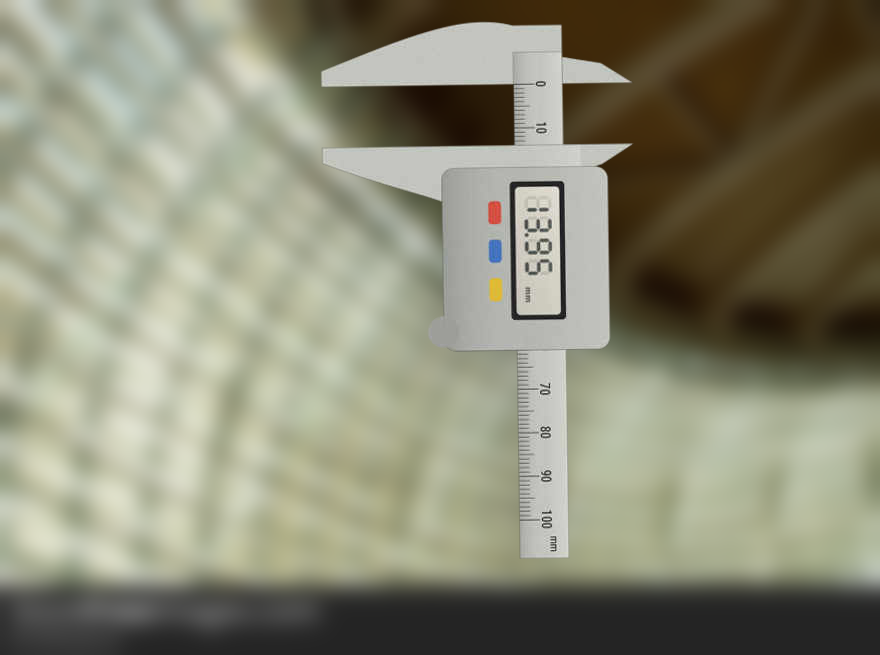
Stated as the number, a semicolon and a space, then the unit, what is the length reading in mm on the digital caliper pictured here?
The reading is 13.95; mm
